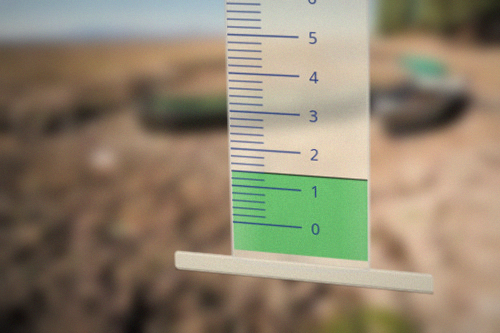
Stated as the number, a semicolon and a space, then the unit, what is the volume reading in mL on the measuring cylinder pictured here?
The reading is 1.4; mL
